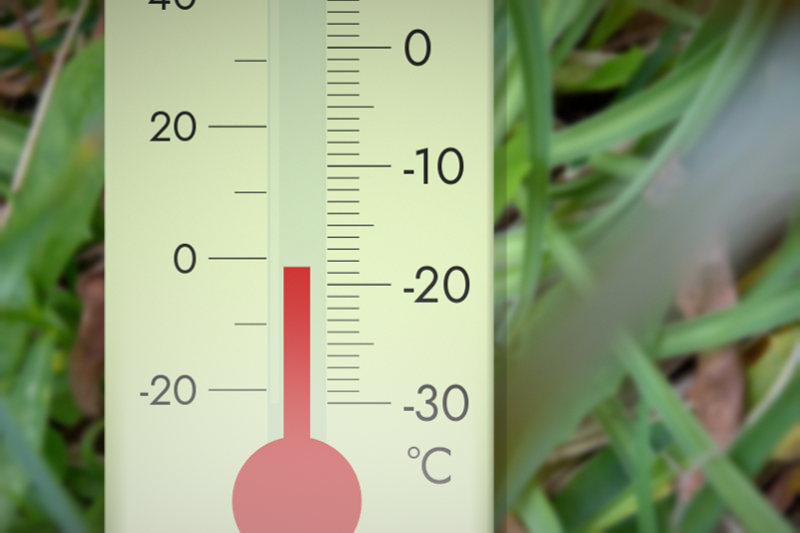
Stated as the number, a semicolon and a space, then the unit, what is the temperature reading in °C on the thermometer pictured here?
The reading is -18.5; °C
